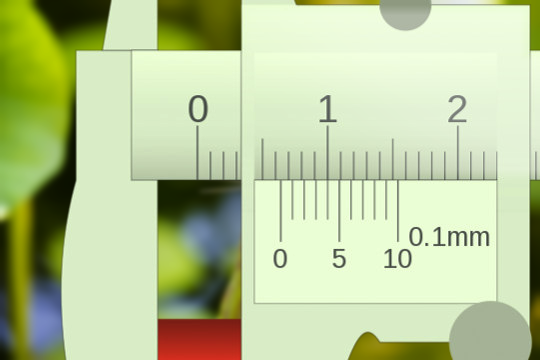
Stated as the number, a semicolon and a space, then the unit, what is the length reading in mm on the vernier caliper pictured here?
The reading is 6.4; mm
